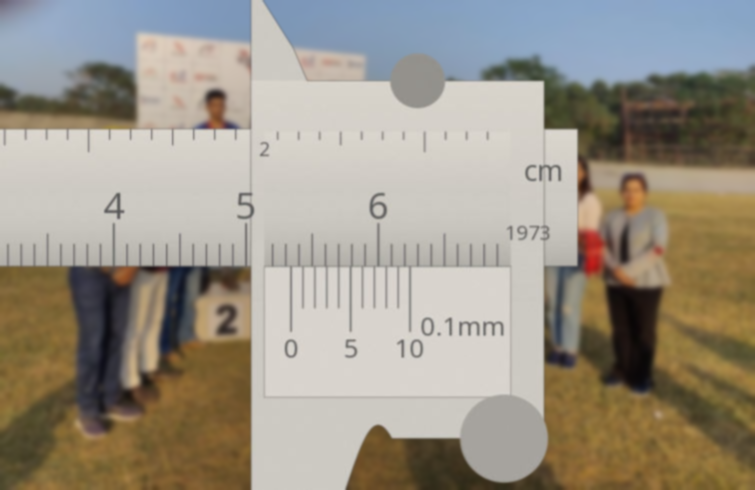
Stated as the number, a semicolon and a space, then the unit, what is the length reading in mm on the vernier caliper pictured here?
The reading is 53.4; mm
